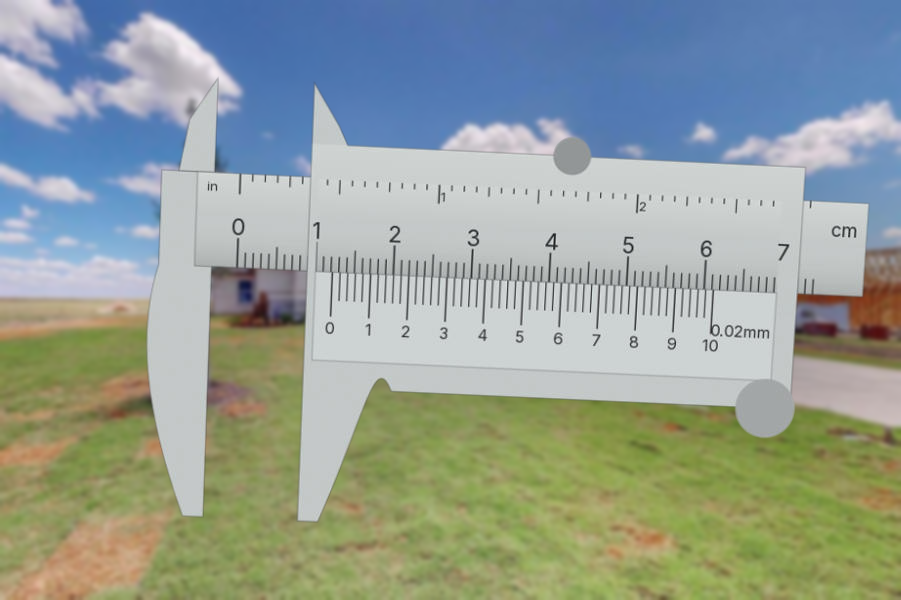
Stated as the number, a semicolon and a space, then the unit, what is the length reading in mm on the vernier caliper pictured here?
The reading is 12.2; mm
